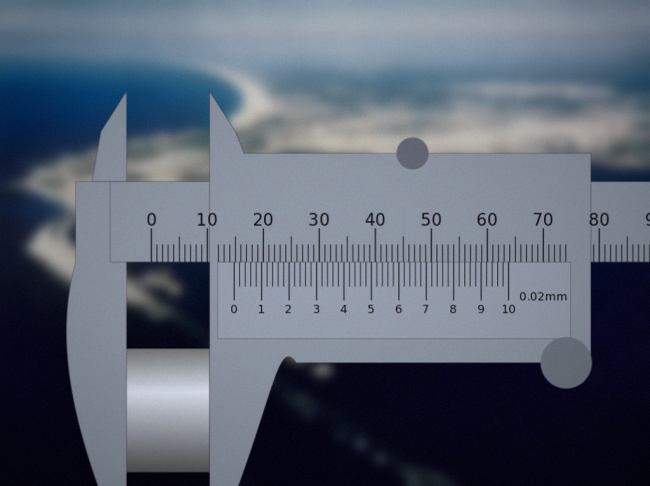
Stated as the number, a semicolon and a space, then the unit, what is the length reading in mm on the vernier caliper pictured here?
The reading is 14.8; mm
